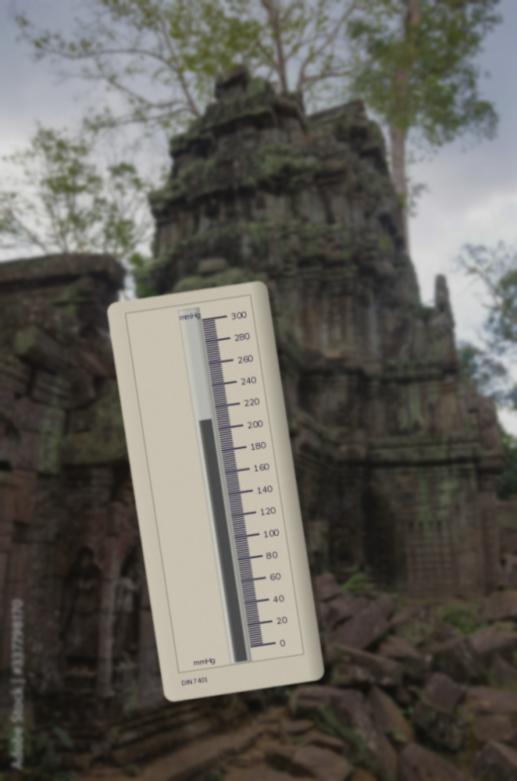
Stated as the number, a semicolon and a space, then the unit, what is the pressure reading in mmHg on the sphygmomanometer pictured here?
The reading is 210; mmHg
